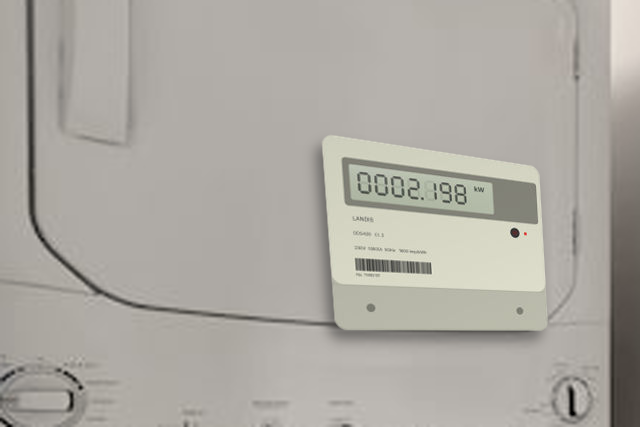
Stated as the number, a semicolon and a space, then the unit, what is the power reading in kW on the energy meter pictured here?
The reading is 2.198; kW
